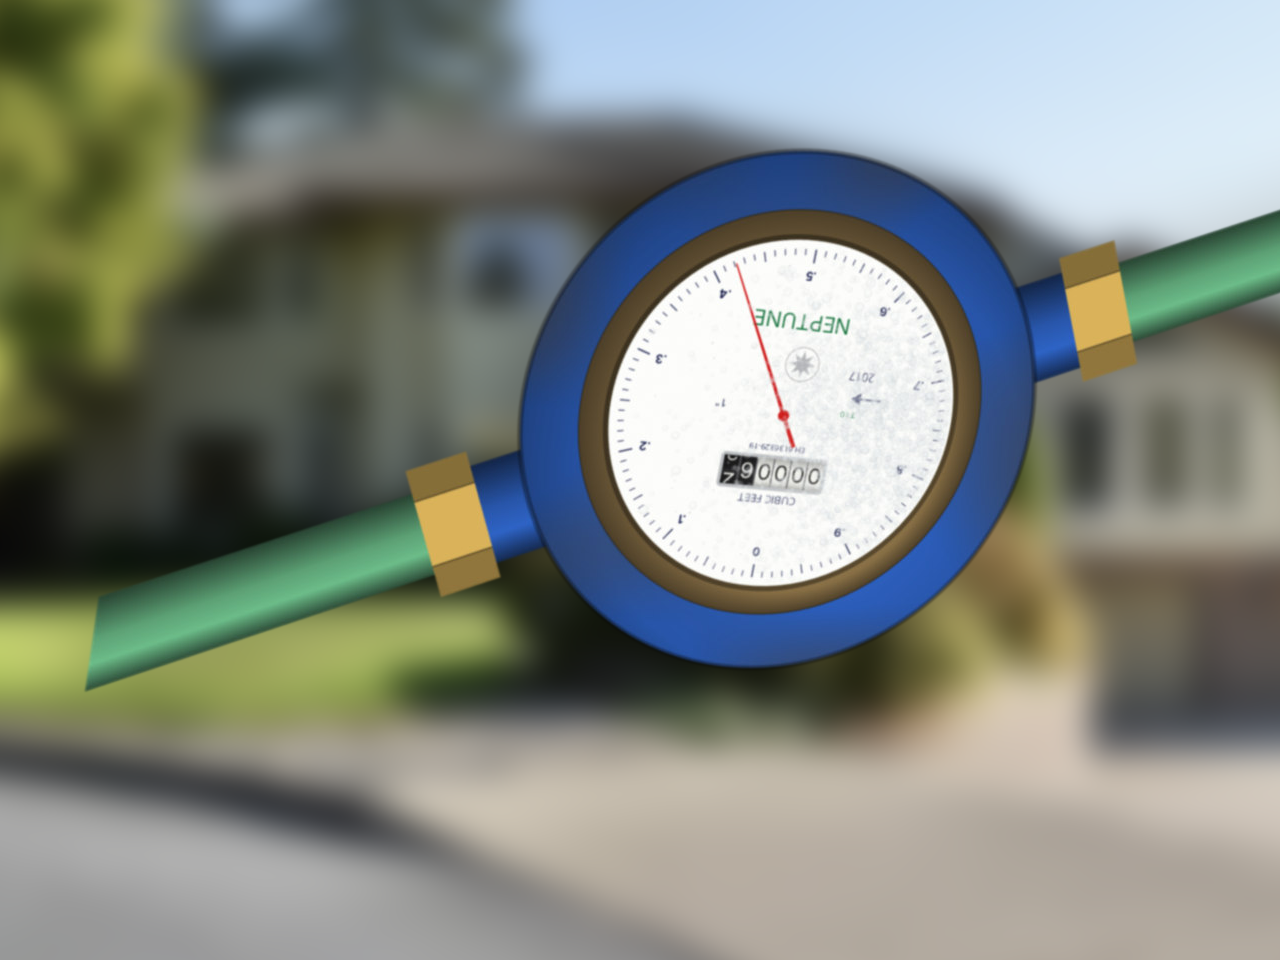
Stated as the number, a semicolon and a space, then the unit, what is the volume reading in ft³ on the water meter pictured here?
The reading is 62.42; ft³
